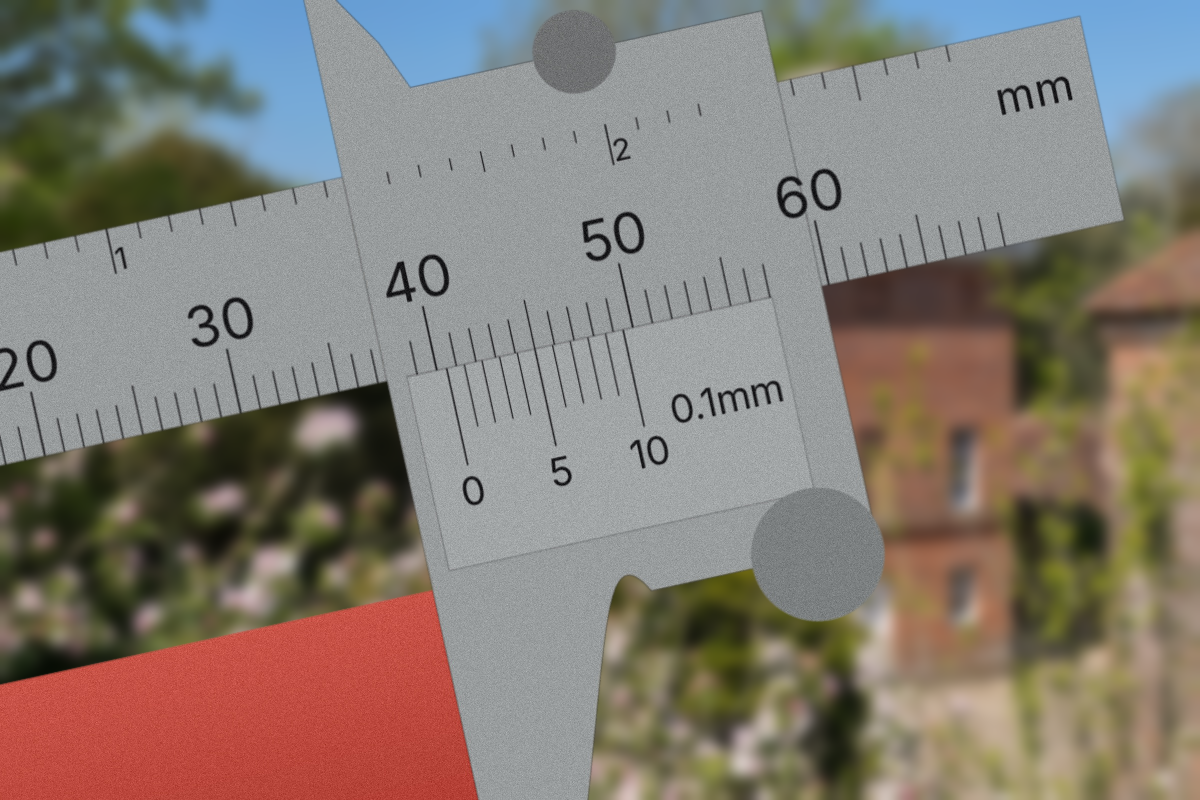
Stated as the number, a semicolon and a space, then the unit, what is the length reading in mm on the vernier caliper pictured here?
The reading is 40.5; mm
